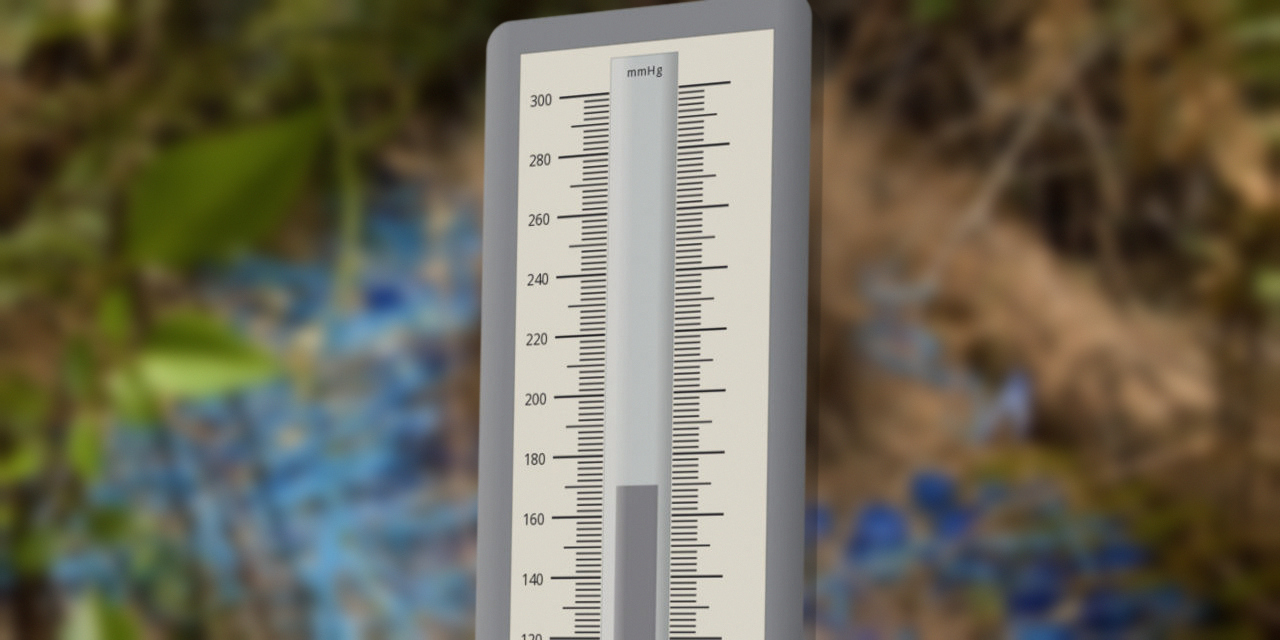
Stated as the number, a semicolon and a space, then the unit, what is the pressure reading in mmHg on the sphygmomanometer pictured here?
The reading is 170; mmHg
